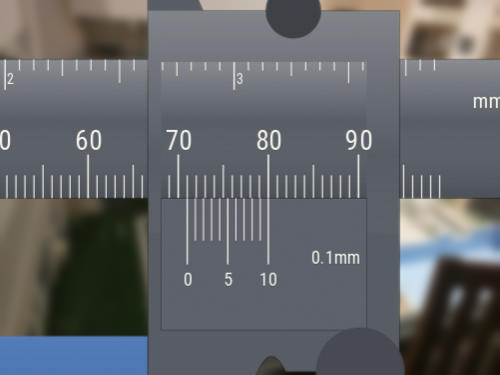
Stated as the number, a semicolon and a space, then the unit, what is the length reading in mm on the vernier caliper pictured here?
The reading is 71.0; mm
